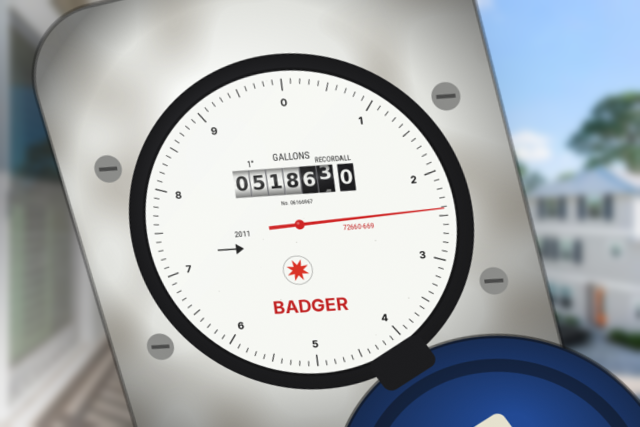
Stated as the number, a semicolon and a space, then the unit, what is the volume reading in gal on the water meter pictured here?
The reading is 518632.4; gal
